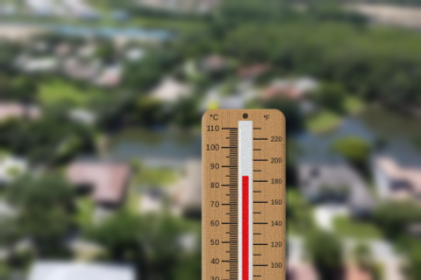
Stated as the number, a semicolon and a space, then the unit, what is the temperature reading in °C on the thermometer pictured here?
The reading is 85; °C
